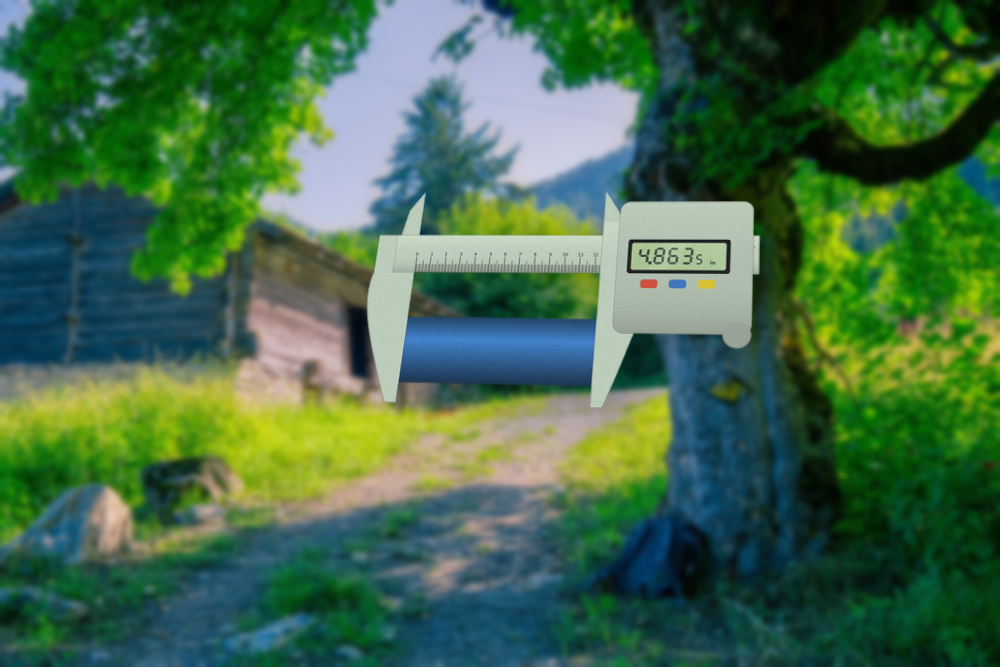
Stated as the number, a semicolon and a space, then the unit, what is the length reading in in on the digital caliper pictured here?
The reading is 4.8635; in
